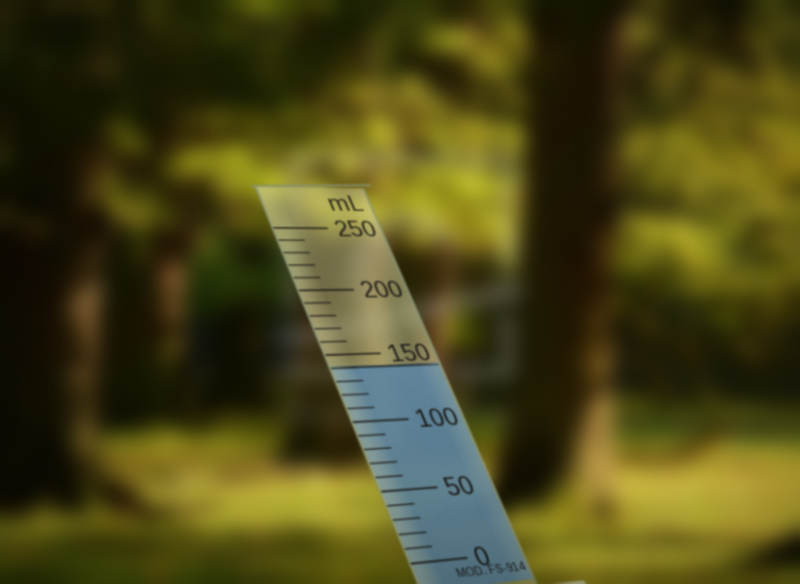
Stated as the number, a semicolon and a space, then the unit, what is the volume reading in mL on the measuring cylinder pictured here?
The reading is 140; mL
